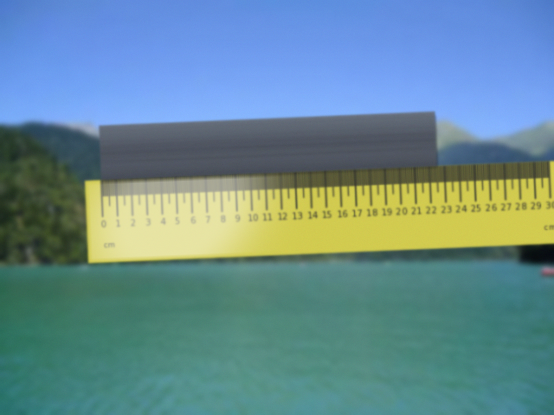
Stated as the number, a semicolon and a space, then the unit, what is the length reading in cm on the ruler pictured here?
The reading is 22.5; cm
